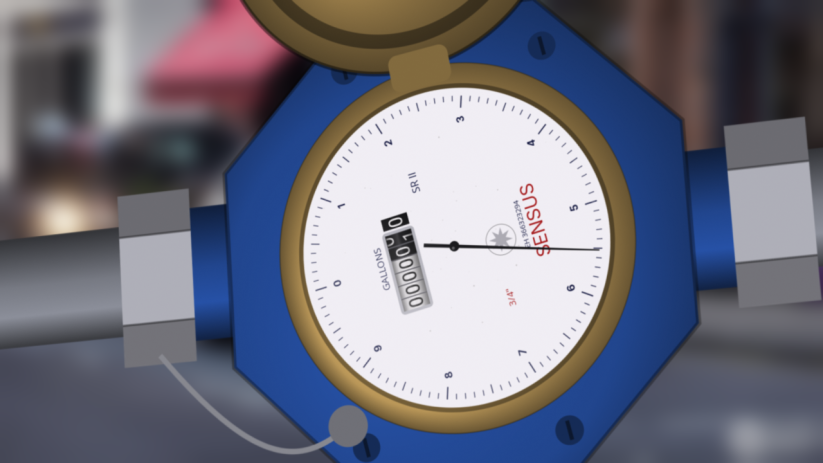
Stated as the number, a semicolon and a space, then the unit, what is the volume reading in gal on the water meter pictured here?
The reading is 5.5; gal
